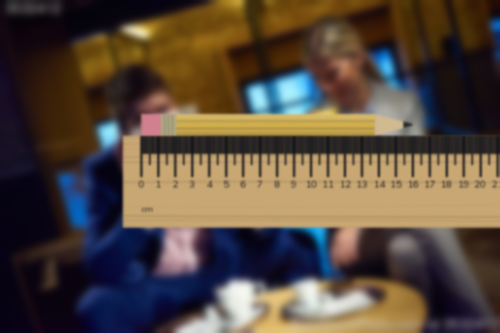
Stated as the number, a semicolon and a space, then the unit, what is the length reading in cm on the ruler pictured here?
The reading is 16; cm
